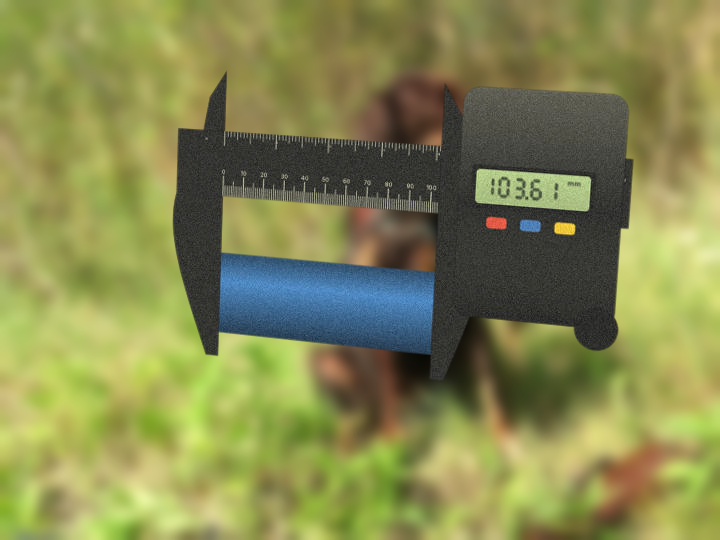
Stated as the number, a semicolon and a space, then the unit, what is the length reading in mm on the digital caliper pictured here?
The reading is 103.61; mm
